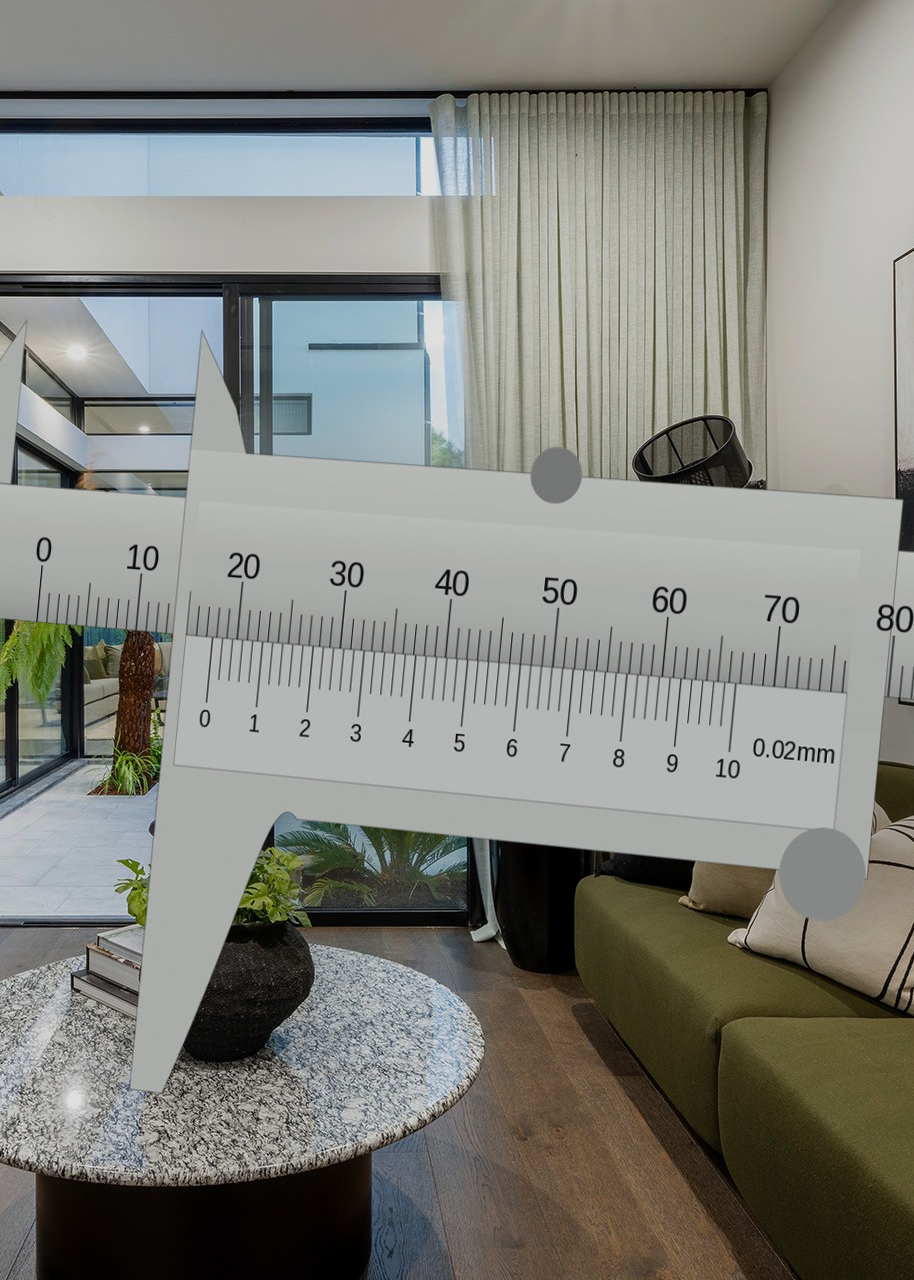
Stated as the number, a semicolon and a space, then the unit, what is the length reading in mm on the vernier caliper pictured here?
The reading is 17.6; mm
